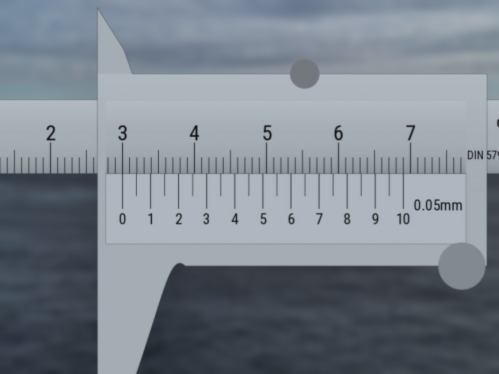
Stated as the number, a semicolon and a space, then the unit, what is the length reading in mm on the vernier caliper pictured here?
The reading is 30.0; mm
